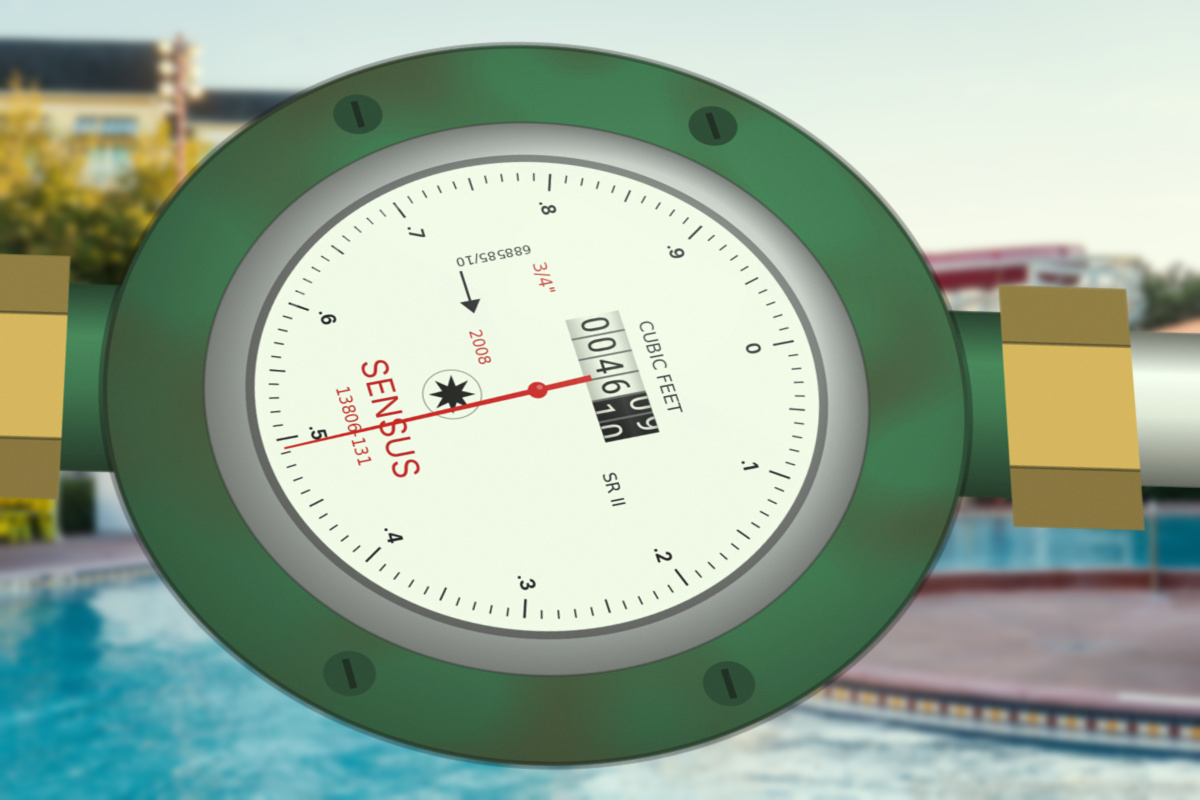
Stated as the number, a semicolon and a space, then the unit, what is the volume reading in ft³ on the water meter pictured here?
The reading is 4609.49; ft³
